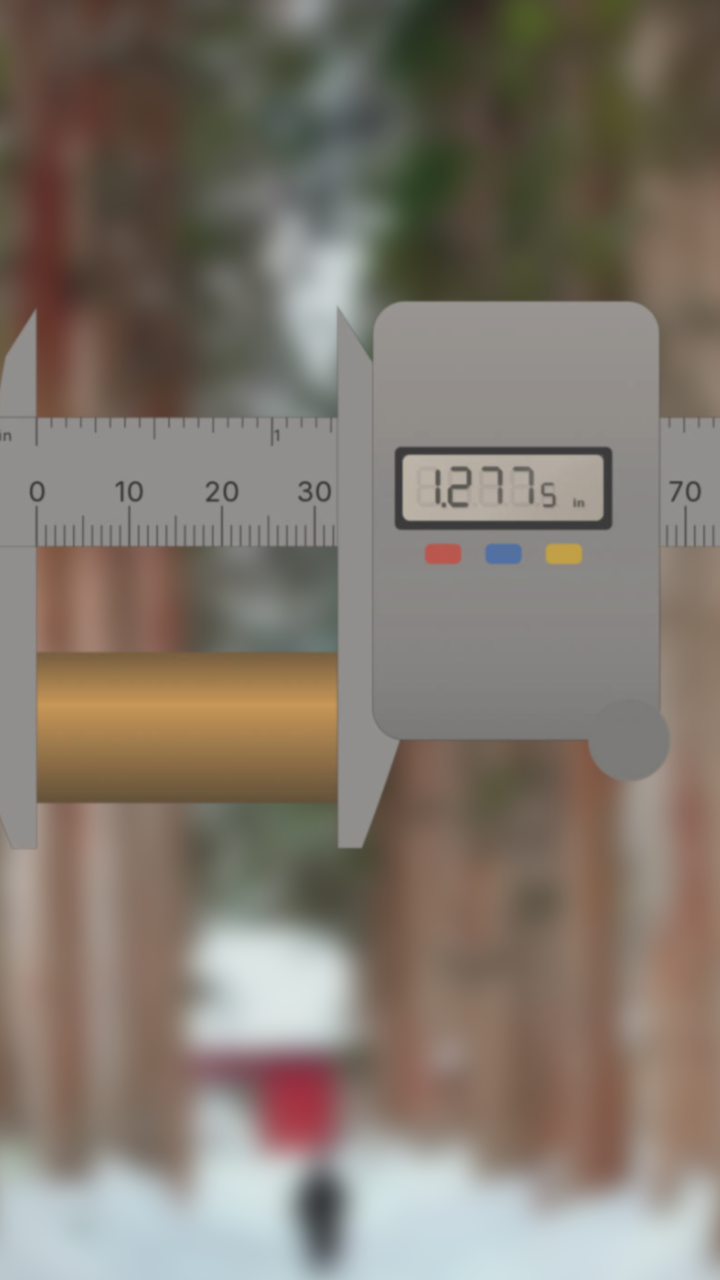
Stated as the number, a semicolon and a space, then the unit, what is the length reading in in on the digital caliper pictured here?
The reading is 1.2775; in
